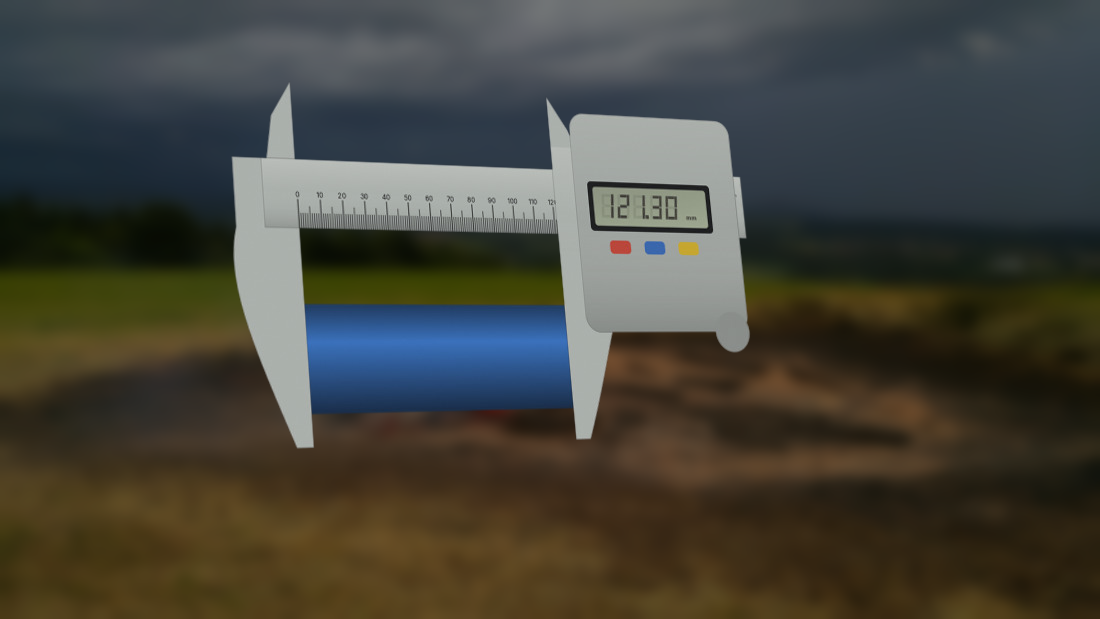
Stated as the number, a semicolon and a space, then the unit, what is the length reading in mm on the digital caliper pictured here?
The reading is 121.30; mm
